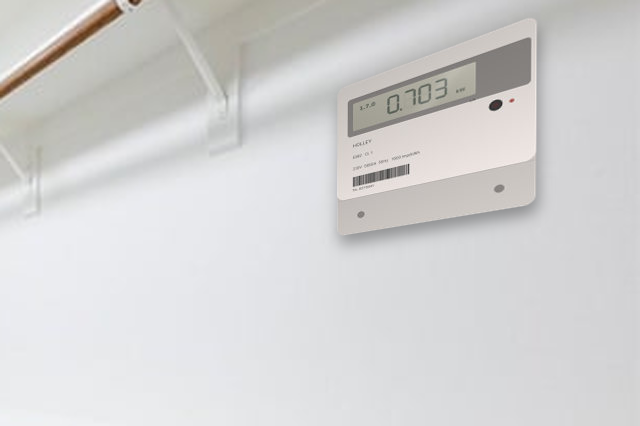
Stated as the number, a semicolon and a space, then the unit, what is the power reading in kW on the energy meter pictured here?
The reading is 0.703; kW
